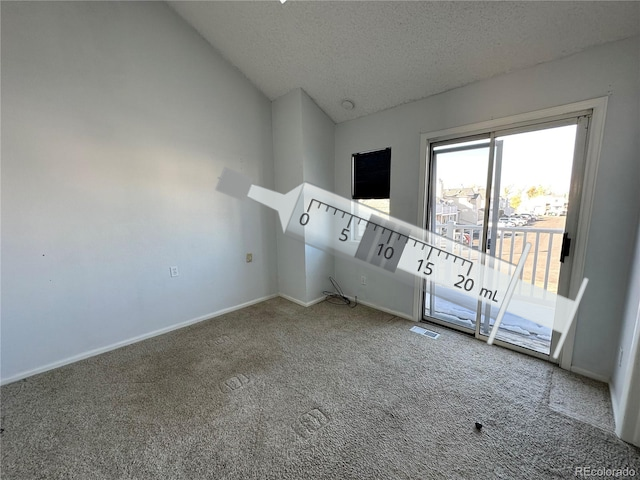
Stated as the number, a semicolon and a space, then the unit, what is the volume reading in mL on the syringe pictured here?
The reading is 7; mL
